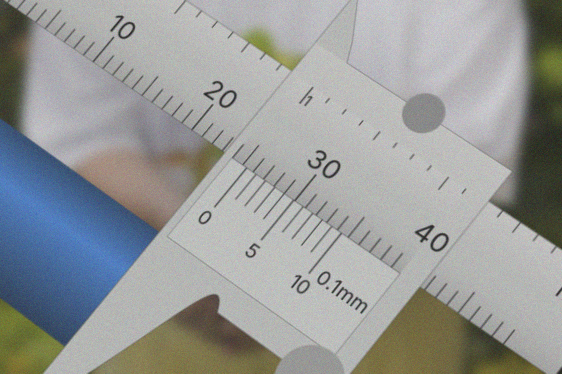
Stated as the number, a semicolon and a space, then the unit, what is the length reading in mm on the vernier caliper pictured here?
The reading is 25.4; mm
